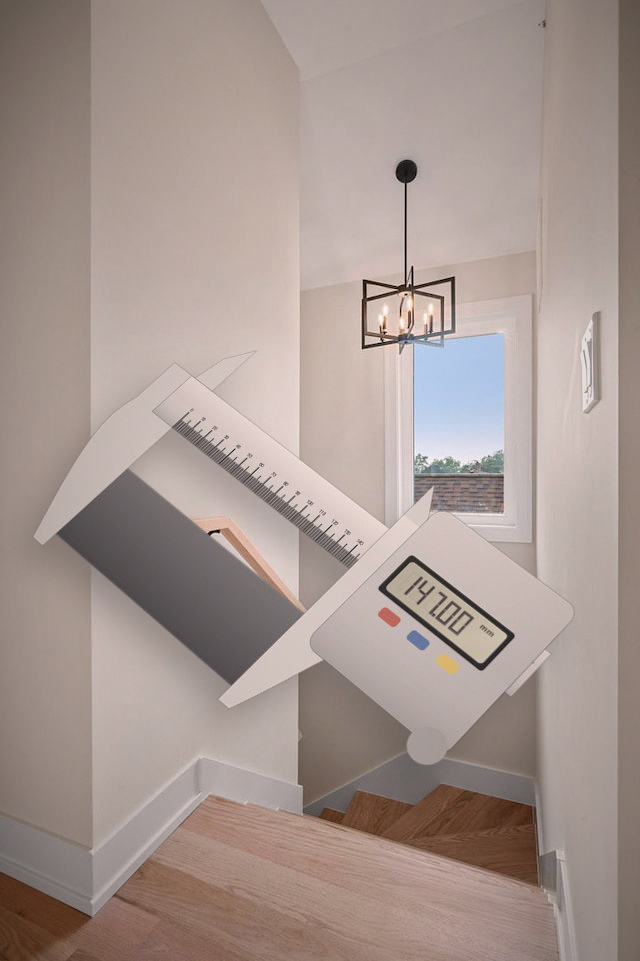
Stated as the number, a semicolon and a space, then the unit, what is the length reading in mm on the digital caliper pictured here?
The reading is 147.00; mm
